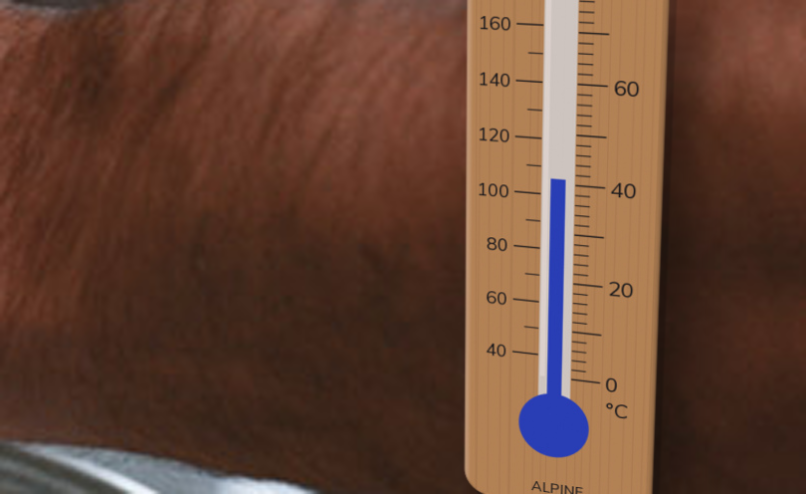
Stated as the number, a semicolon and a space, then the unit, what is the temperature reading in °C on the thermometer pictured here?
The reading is 41; °C
